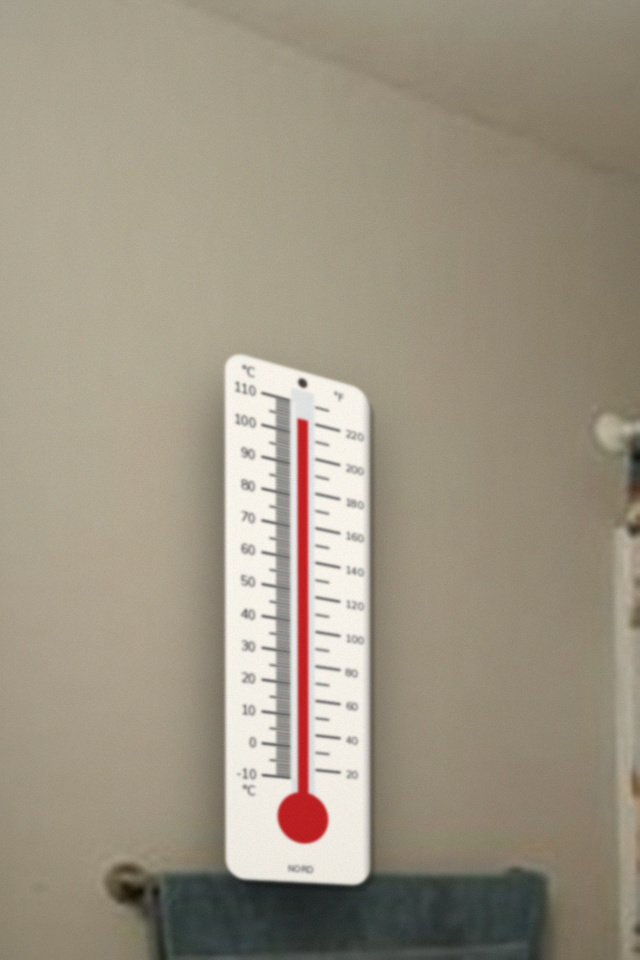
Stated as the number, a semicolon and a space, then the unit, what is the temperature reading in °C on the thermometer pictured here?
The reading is 105; °C
